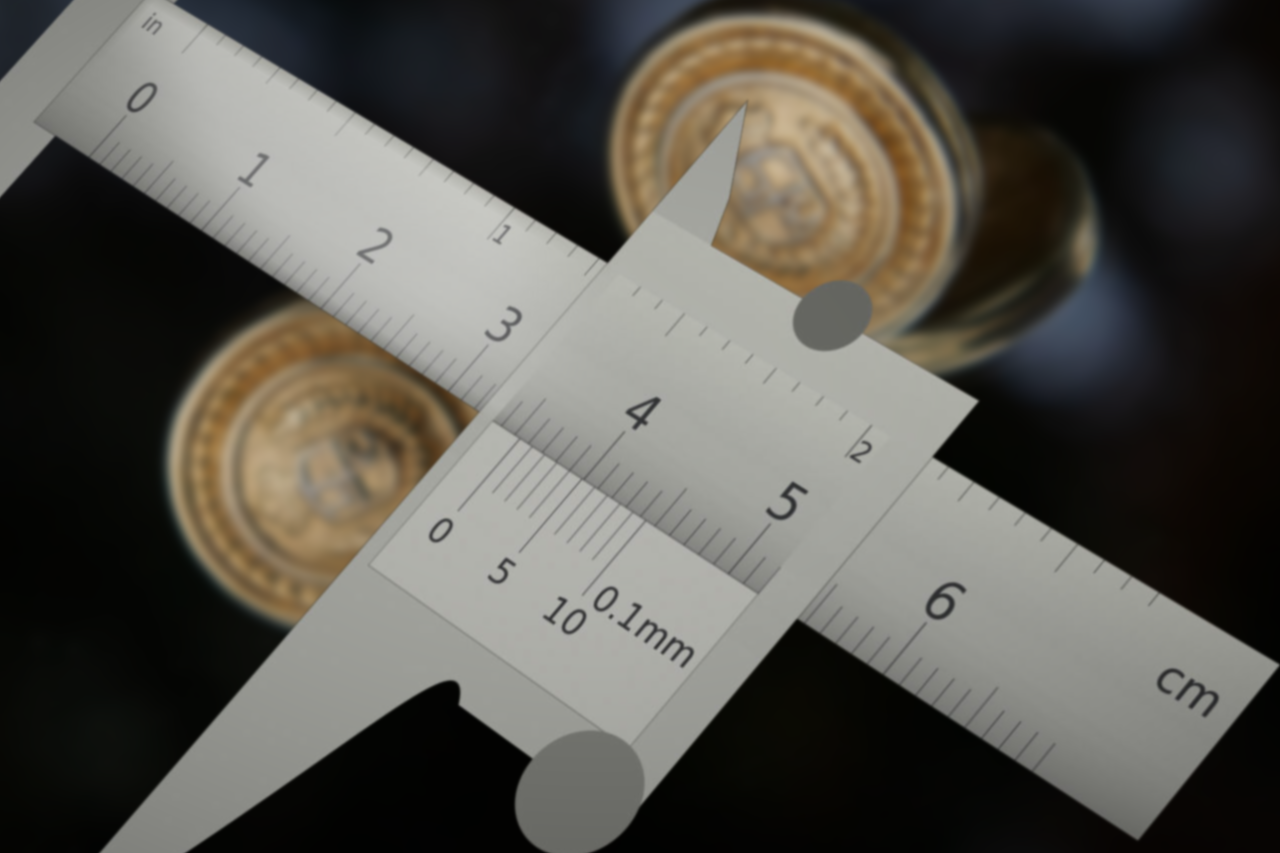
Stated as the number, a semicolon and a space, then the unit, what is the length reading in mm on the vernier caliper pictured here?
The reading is 35.4; mm
